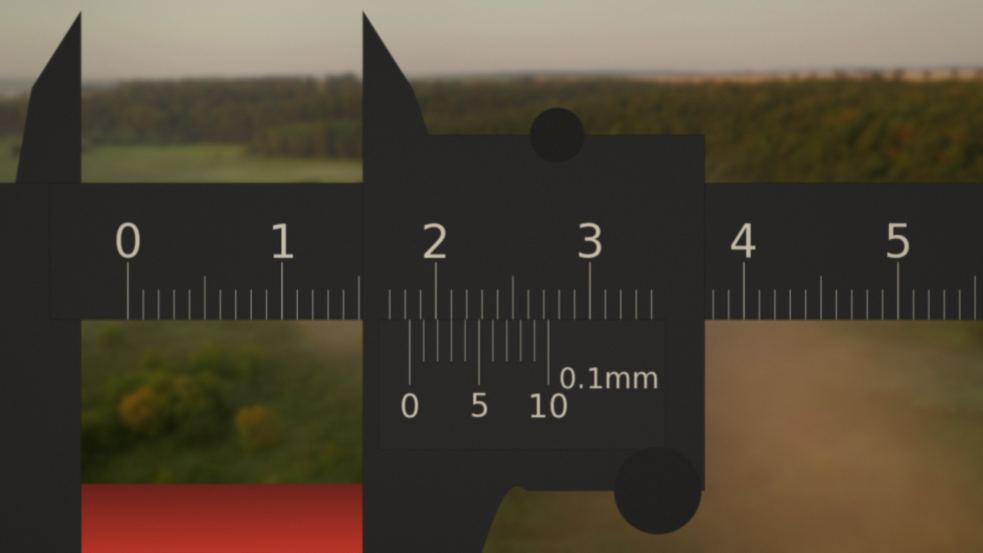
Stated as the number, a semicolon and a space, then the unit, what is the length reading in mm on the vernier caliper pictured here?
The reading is 18.3; mm
